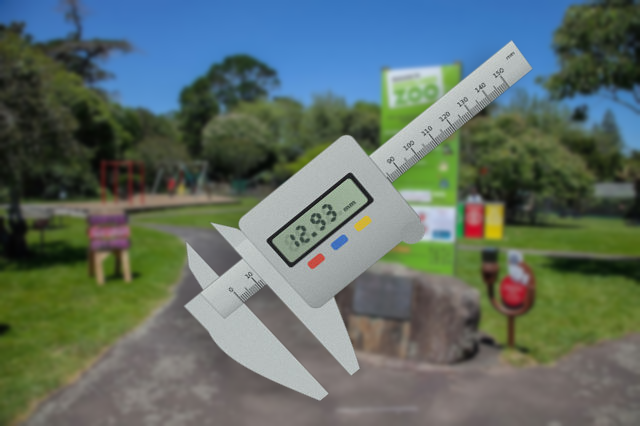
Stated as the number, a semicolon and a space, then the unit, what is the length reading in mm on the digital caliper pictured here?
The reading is 12.93; mm
